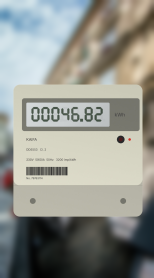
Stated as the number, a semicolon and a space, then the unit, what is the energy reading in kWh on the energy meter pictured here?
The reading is 46.82; kWh
